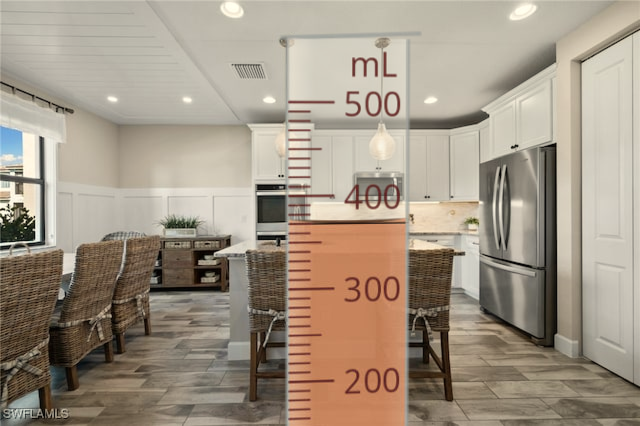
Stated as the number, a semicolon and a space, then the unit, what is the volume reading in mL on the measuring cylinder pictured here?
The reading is 370; mL
